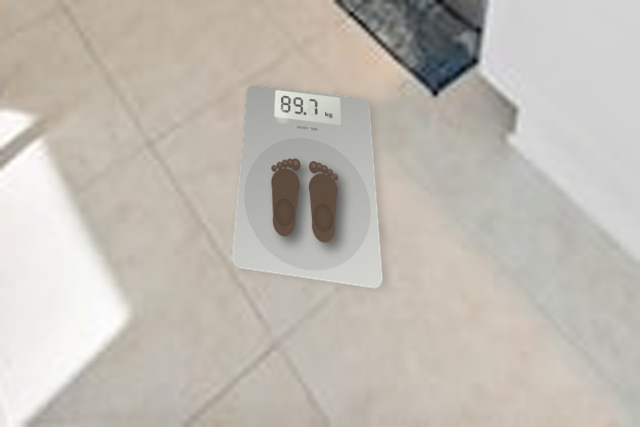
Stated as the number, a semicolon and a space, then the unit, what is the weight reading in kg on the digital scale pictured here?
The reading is 89.7; kg
